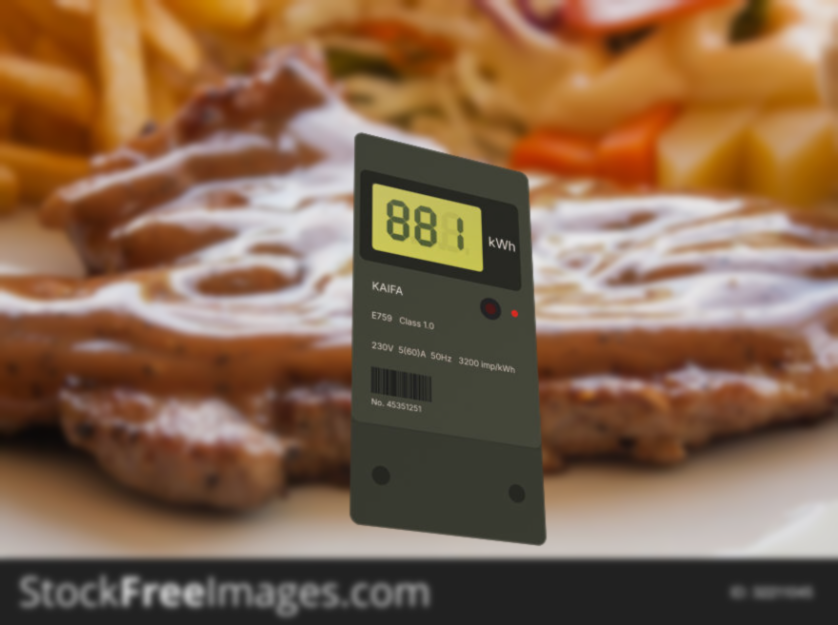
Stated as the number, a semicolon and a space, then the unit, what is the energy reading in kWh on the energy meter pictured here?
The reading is 881; kWh
